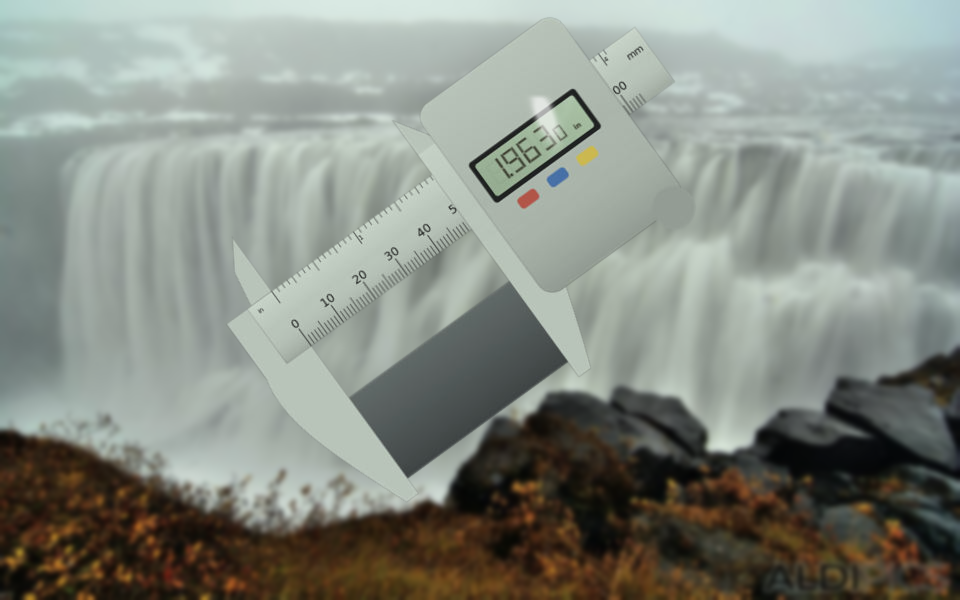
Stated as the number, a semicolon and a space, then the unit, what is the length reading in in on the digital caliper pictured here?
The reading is 1.9630; in
